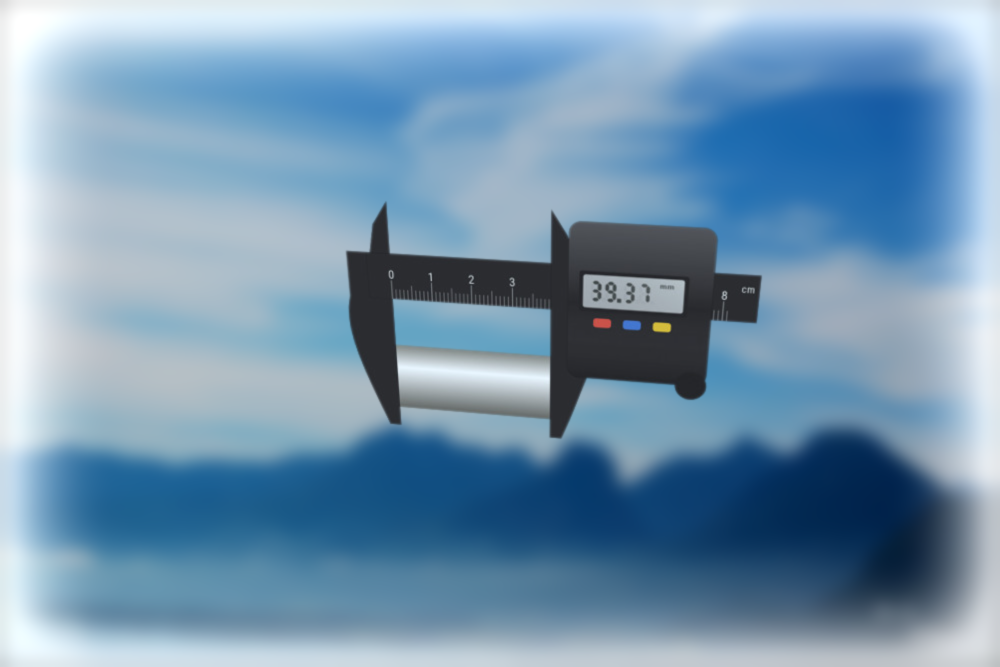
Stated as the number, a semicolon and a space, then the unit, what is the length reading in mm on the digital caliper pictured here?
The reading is 39.37; mm
